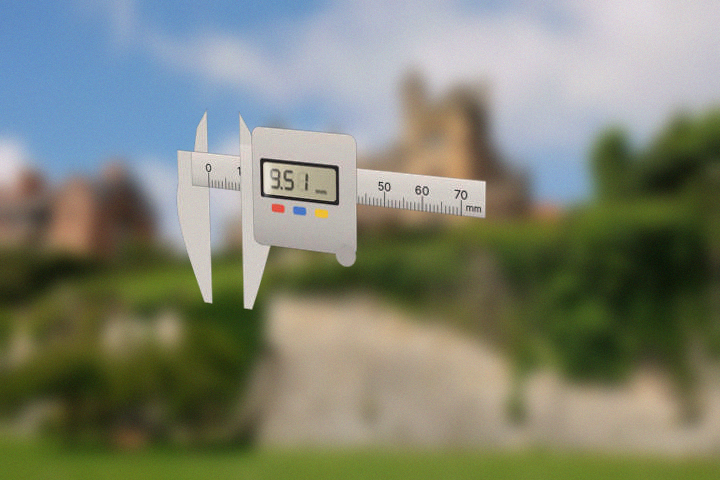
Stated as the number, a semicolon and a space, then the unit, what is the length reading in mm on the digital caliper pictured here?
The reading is 9.51; mm
